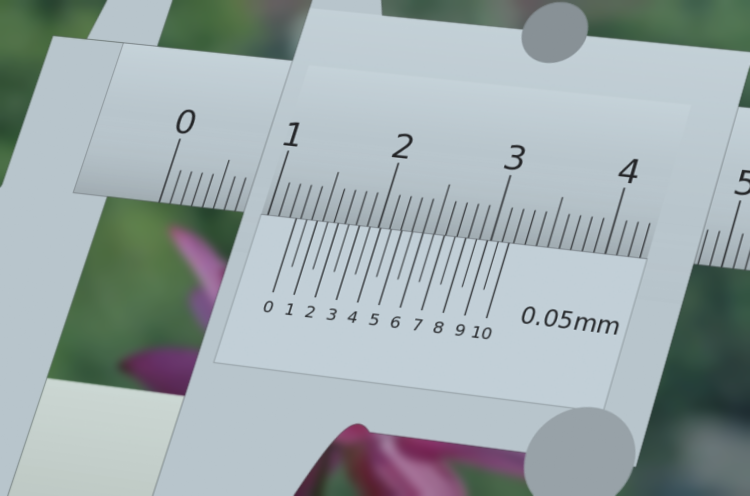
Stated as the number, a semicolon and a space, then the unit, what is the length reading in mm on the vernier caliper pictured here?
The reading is 12.6; mm
